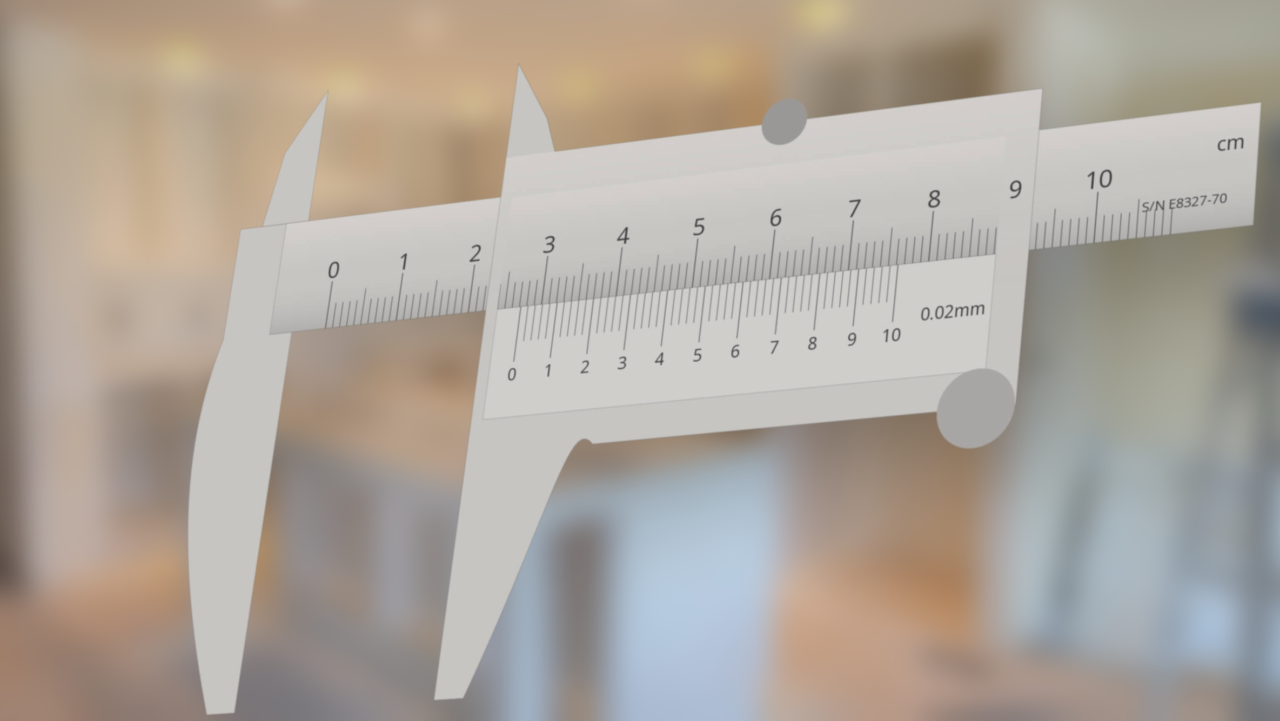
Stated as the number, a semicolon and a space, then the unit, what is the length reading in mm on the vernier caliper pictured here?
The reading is 27.2; mm
